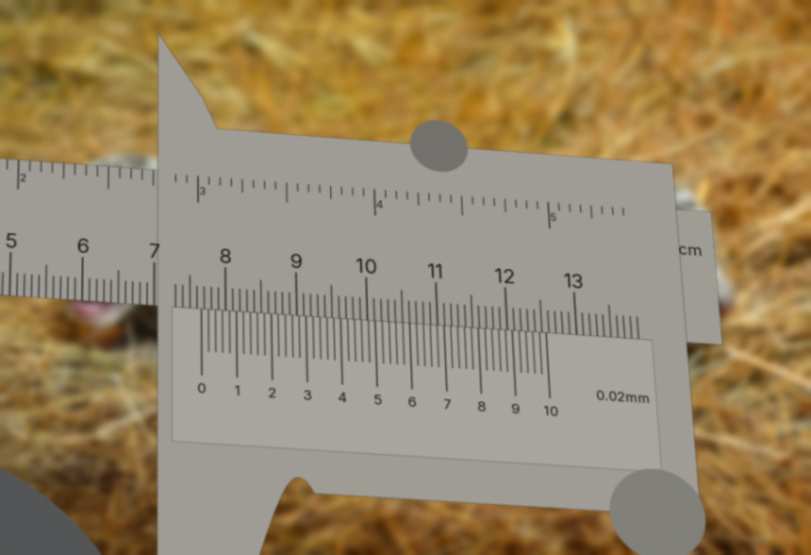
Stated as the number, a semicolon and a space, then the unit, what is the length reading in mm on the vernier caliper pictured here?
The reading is 76.6; mm
